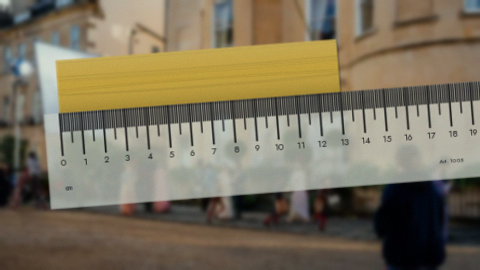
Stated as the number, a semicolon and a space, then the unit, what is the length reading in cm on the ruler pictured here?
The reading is 13; cm
